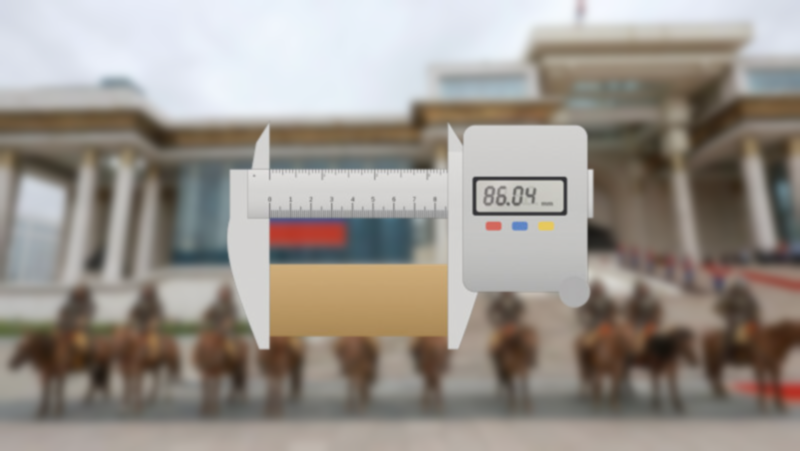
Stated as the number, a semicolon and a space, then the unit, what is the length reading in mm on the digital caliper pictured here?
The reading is 86.04; mm
